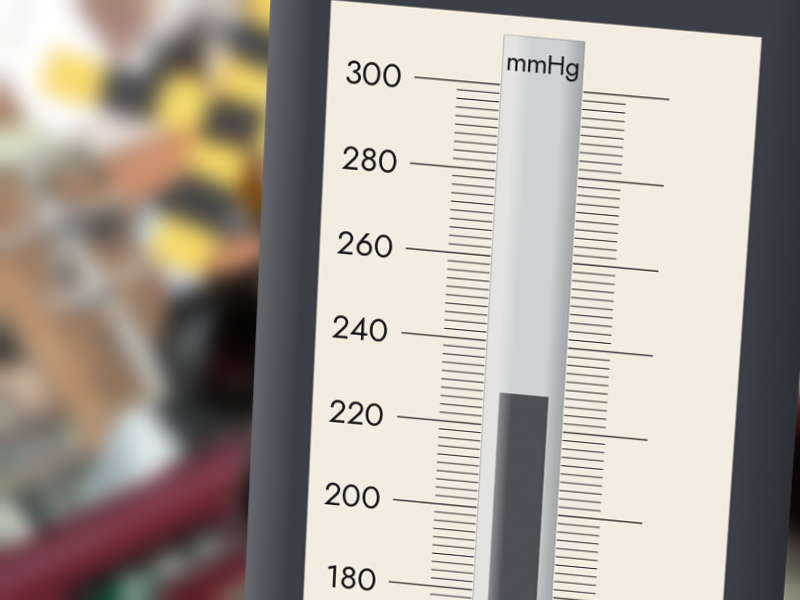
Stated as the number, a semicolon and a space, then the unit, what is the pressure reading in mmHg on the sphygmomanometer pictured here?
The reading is 228; mmHg
